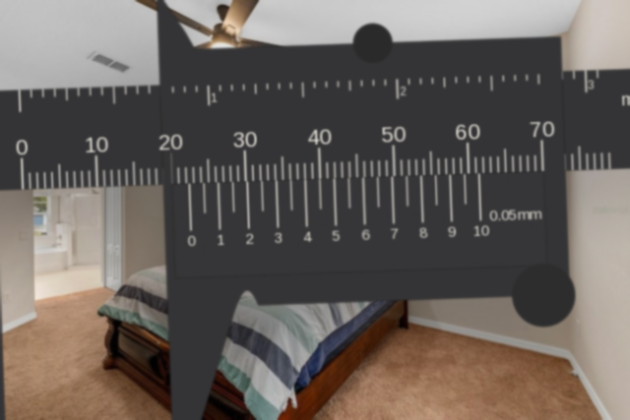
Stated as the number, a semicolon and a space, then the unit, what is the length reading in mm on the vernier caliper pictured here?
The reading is 22.4; mm
